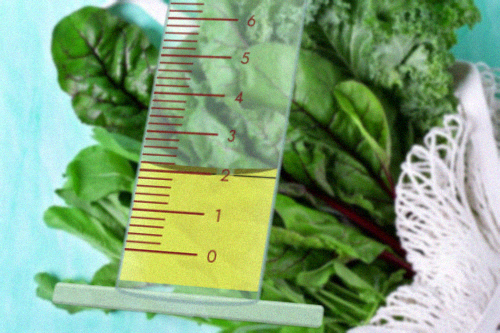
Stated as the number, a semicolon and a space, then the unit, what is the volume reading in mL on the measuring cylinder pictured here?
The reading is 2; mL
